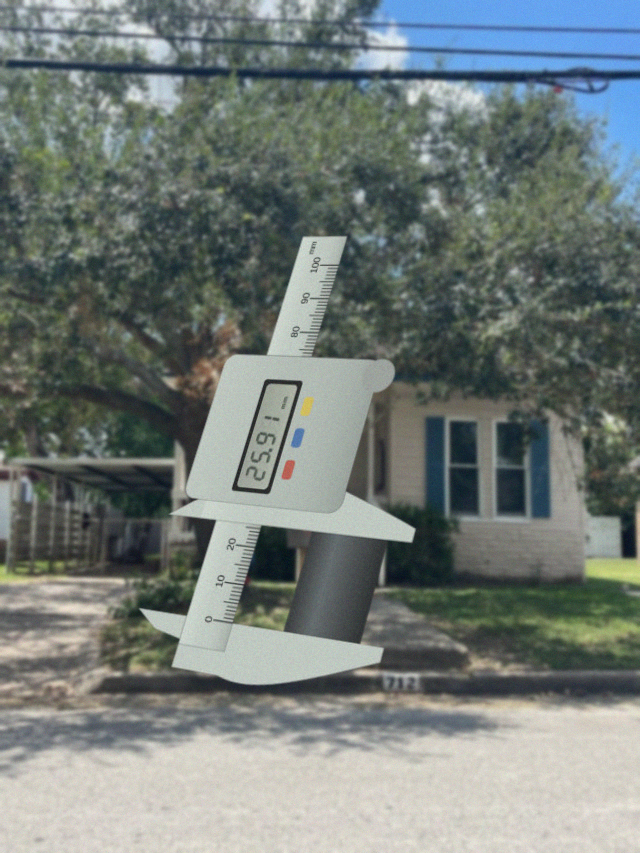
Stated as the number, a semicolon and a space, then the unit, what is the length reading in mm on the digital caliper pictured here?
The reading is 25.91; mm
